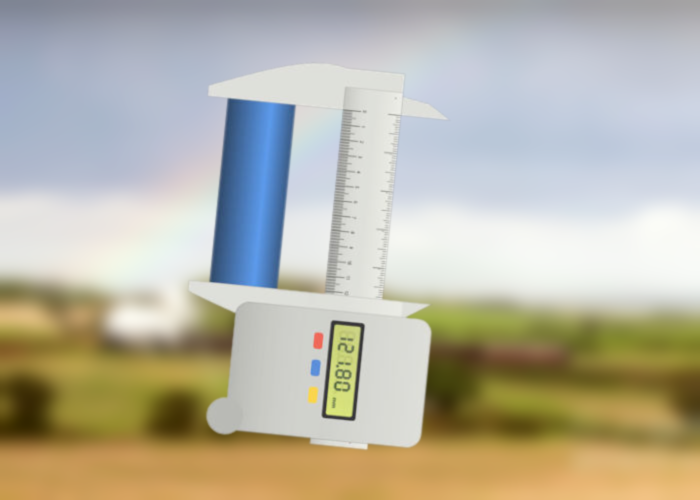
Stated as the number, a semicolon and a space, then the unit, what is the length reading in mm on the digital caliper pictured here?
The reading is 121.80; mm
